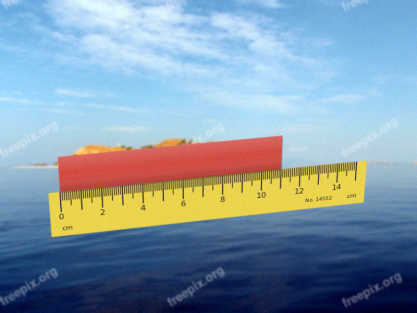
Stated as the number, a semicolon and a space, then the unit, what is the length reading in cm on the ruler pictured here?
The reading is 11; cm
